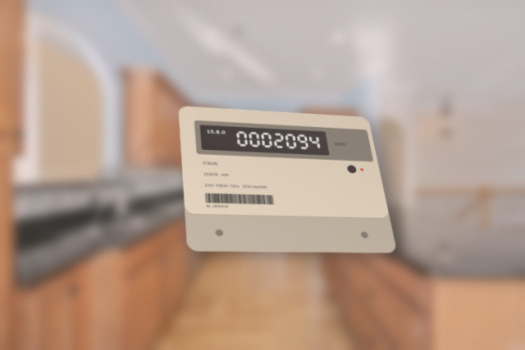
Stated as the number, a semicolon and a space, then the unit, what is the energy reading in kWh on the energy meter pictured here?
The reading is 2094; kWh
